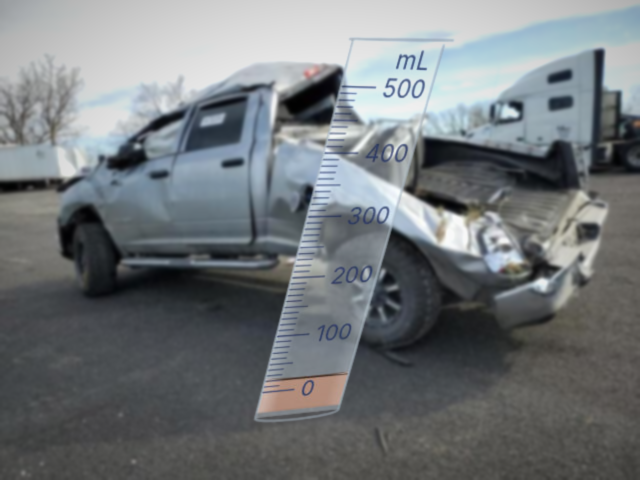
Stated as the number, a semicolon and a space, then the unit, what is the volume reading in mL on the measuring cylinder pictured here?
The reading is 20; mL
